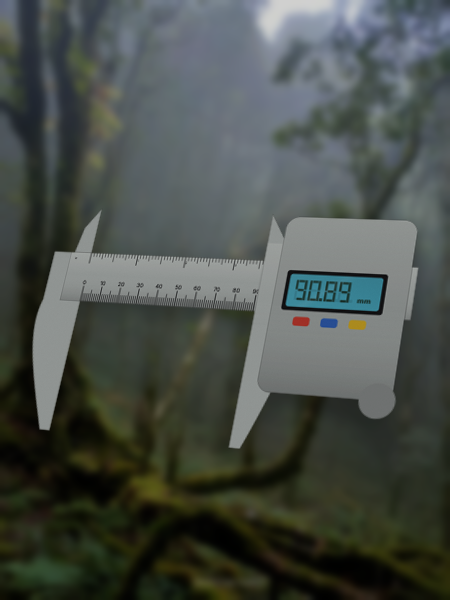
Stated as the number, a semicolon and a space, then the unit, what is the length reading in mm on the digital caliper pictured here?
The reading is 90.89; mm
